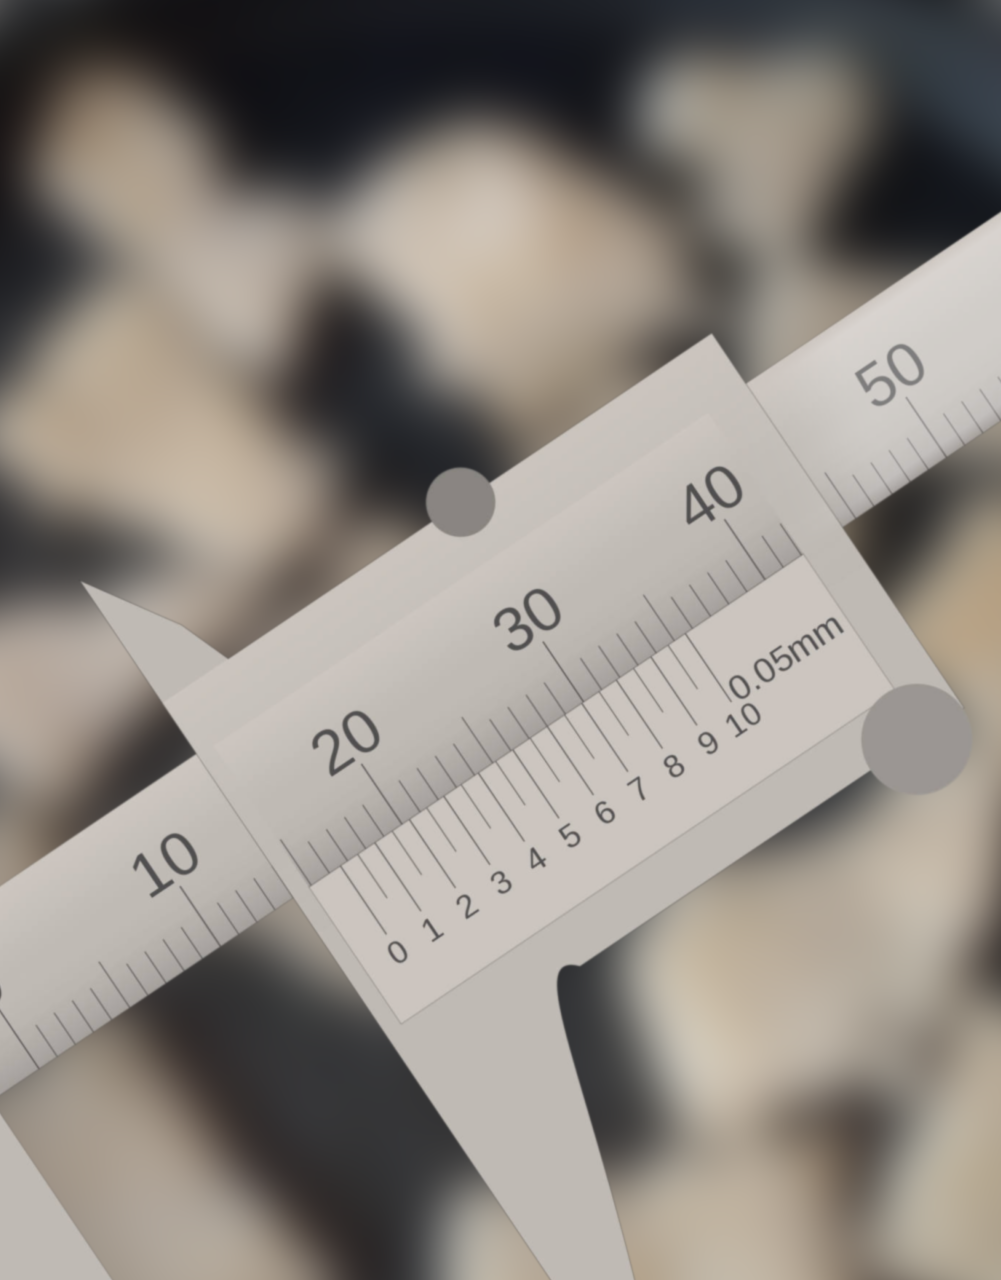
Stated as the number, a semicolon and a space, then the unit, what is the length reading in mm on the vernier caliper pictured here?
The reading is 16.6; mm
